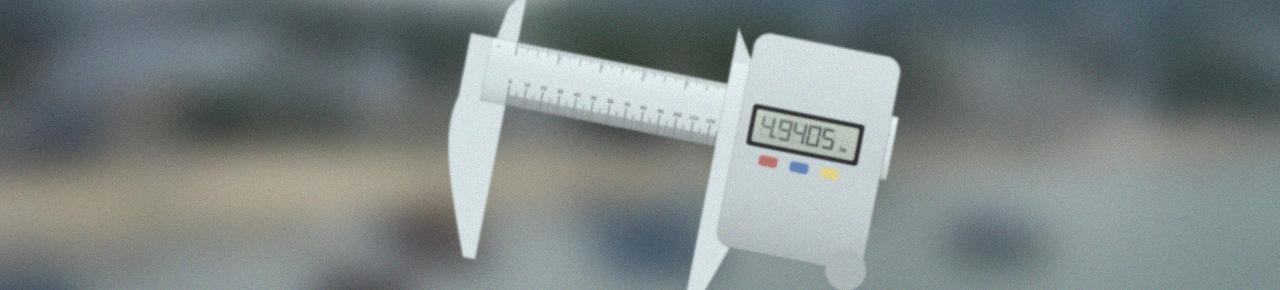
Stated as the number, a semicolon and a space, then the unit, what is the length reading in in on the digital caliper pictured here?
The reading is 4.9405; in
